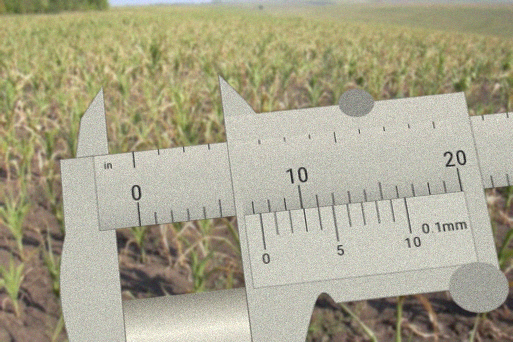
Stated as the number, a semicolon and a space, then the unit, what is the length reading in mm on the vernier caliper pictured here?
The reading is 7.4; mm
